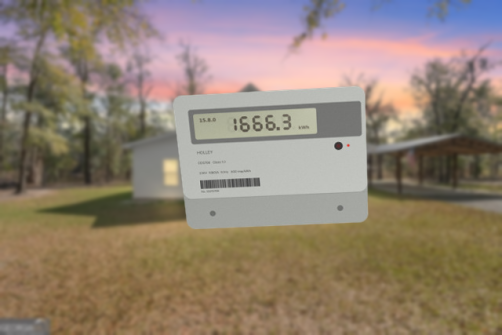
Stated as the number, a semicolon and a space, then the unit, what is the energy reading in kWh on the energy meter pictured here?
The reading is 1666.3; kWh
